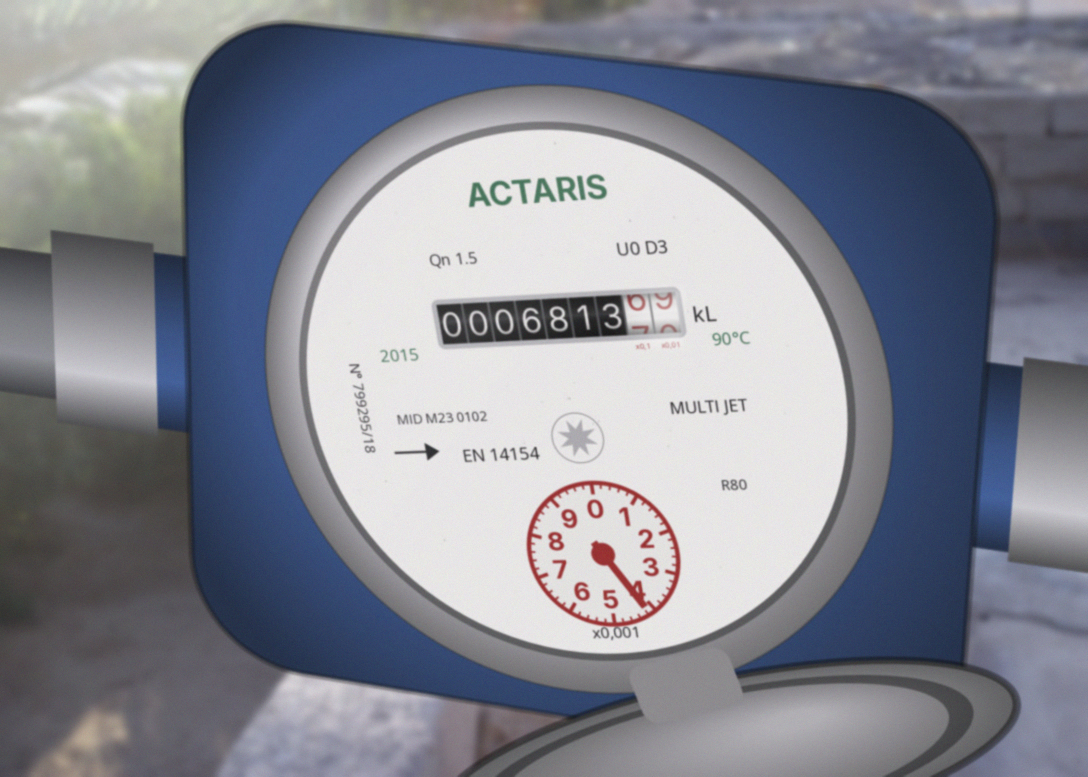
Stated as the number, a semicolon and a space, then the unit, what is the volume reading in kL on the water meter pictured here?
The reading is 6813.694; kL
